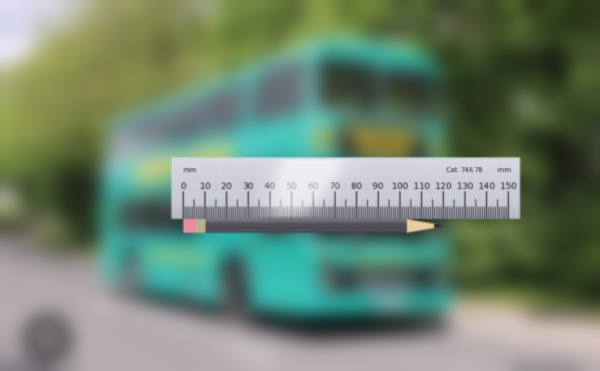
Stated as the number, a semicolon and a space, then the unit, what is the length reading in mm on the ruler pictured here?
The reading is 120; mm
